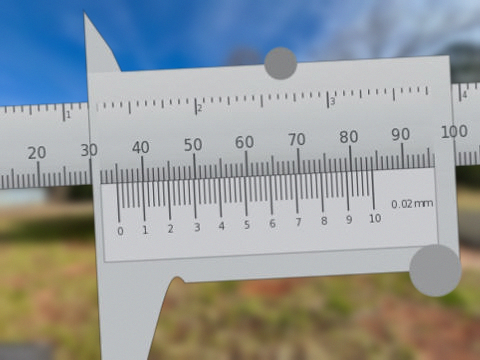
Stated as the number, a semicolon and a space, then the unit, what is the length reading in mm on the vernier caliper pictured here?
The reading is 35.0; mm
